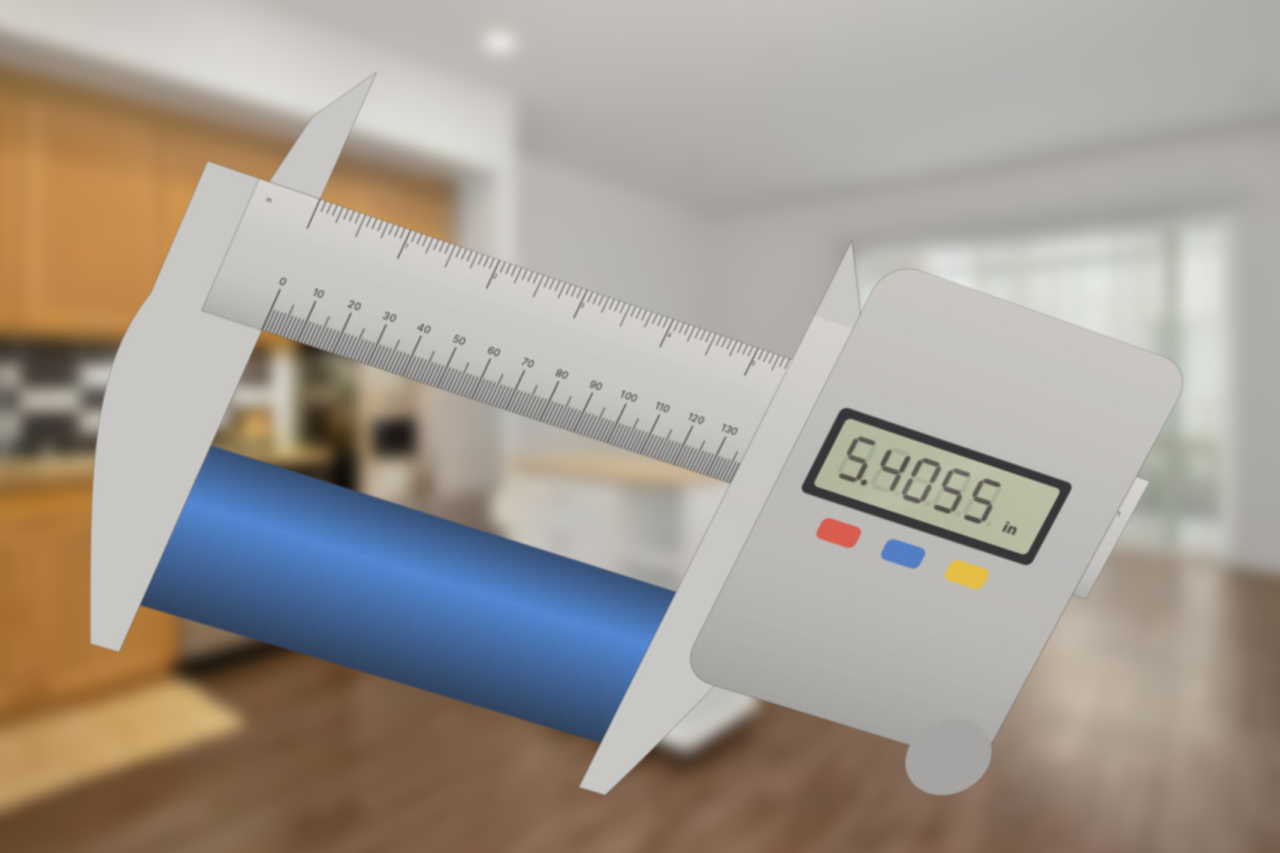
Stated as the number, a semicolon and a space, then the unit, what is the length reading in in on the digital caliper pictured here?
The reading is 5.4055; in
